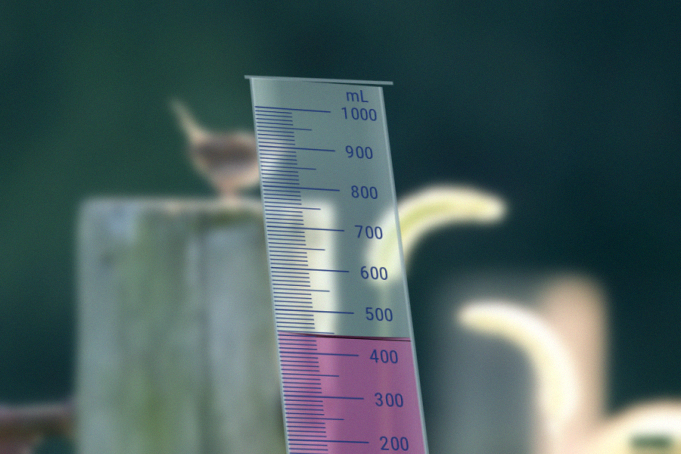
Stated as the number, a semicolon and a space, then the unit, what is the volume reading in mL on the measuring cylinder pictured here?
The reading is 440; mL
